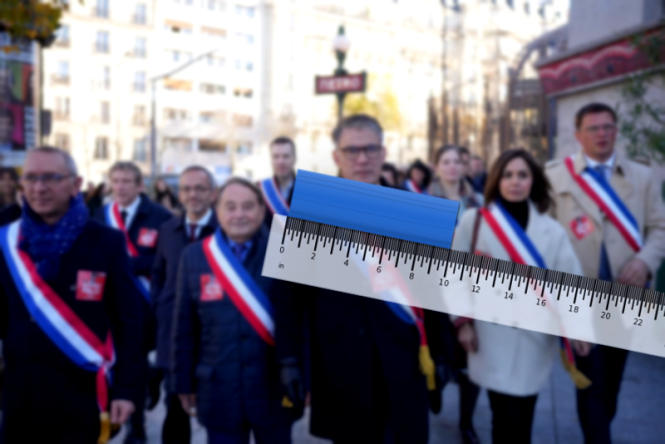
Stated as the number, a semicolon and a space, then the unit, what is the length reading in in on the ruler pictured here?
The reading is 10; in
